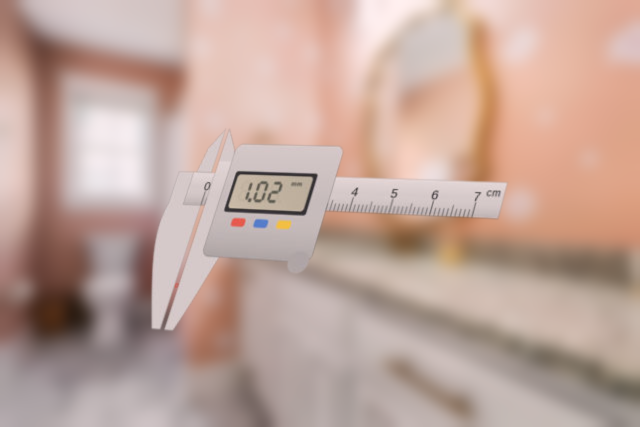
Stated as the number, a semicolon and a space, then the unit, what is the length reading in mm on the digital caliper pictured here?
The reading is 1.02; mm
